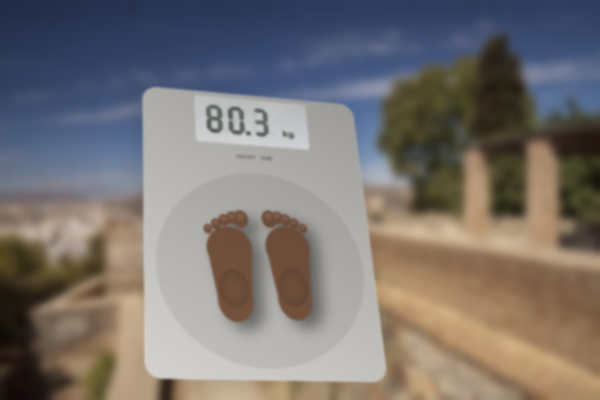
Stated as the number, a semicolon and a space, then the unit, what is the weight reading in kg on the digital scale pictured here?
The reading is 80.3; kg
